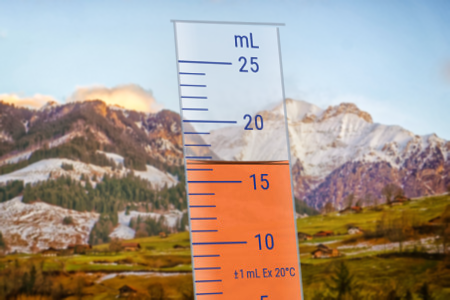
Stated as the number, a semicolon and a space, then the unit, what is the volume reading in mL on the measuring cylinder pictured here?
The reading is 16.5; mL
